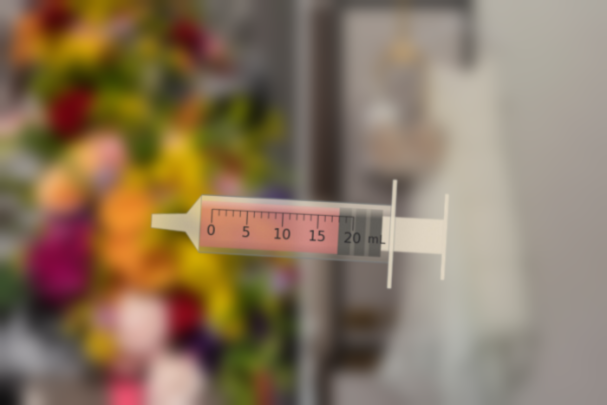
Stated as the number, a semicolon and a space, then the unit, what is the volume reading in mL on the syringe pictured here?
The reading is 18; mL
